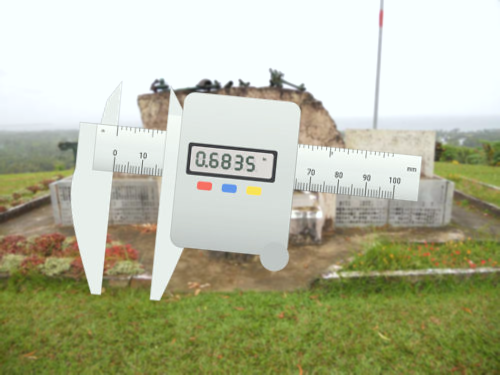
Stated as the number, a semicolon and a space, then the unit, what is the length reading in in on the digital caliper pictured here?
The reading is 0.6835; in
